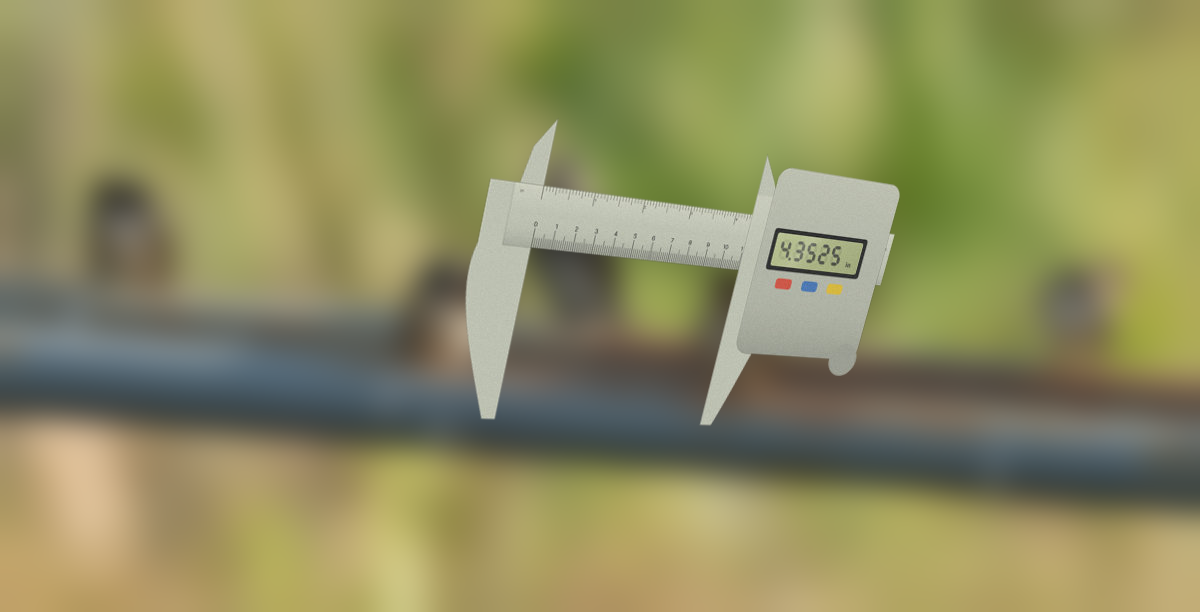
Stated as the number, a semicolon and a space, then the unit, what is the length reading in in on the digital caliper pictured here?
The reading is 4.3525; in
